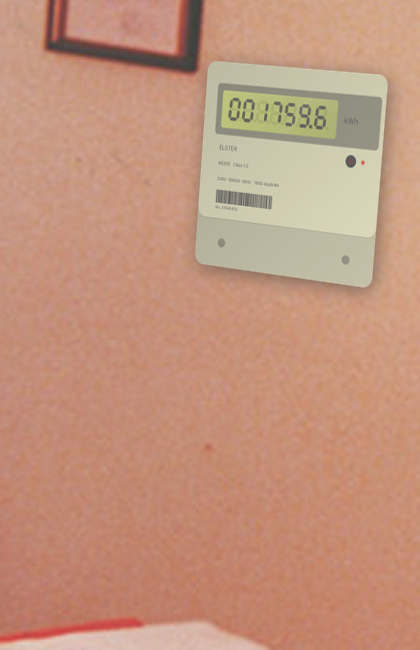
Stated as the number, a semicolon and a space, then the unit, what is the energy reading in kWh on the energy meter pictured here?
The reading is 1759.6; kWh
